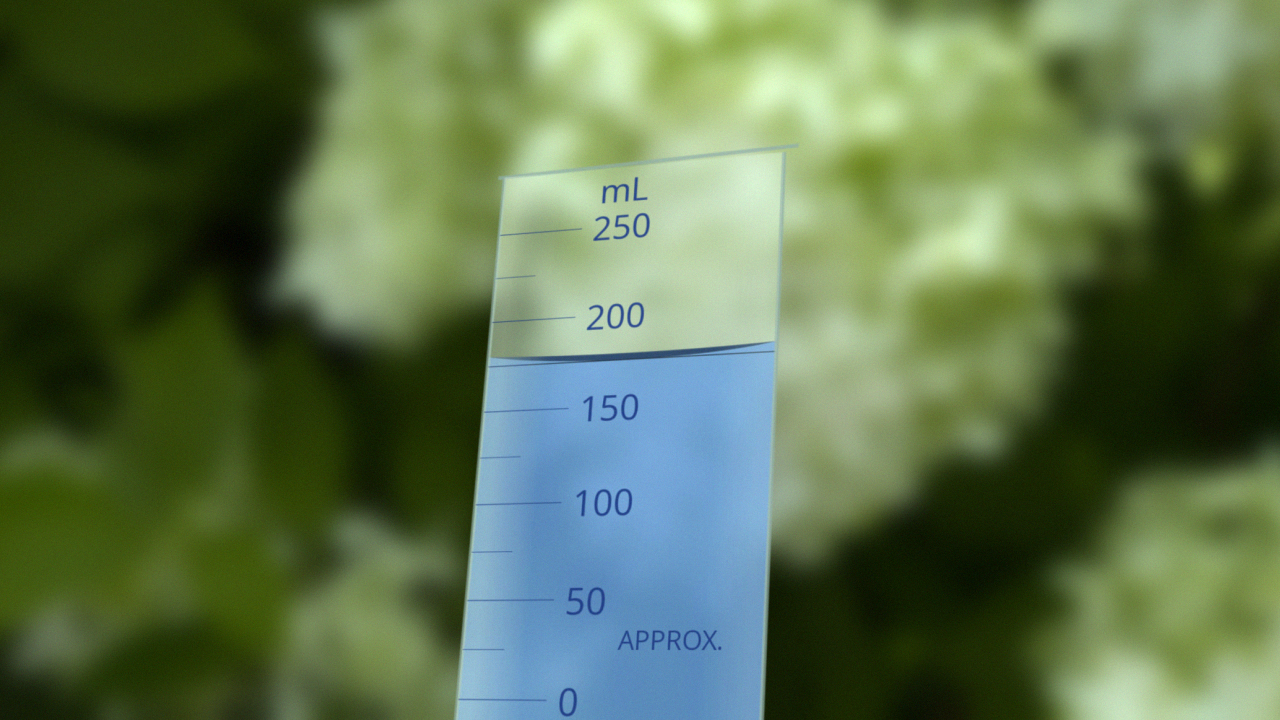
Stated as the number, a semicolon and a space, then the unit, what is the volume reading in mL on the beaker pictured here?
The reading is 175; mL
